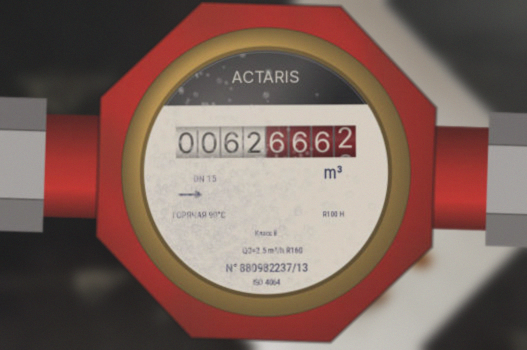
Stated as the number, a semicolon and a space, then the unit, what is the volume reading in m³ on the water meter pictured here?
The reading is 62.6662; m³
